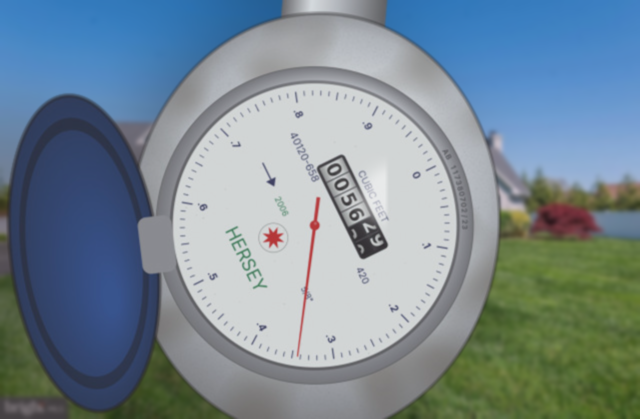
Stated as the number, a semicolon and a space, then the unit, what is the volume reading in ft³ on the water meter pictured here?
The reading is 5629.34; ft³
